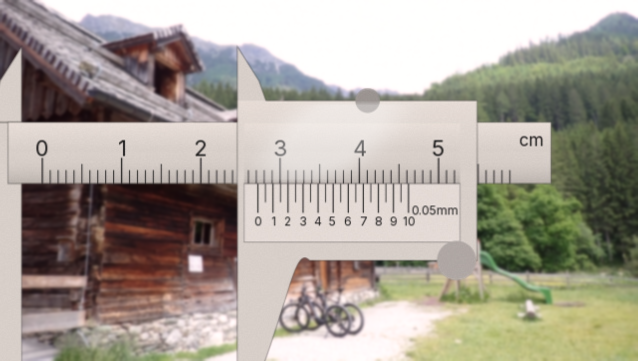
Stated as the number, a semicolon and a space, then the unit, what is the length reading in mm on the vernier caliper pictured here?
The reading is 27.2; mm
